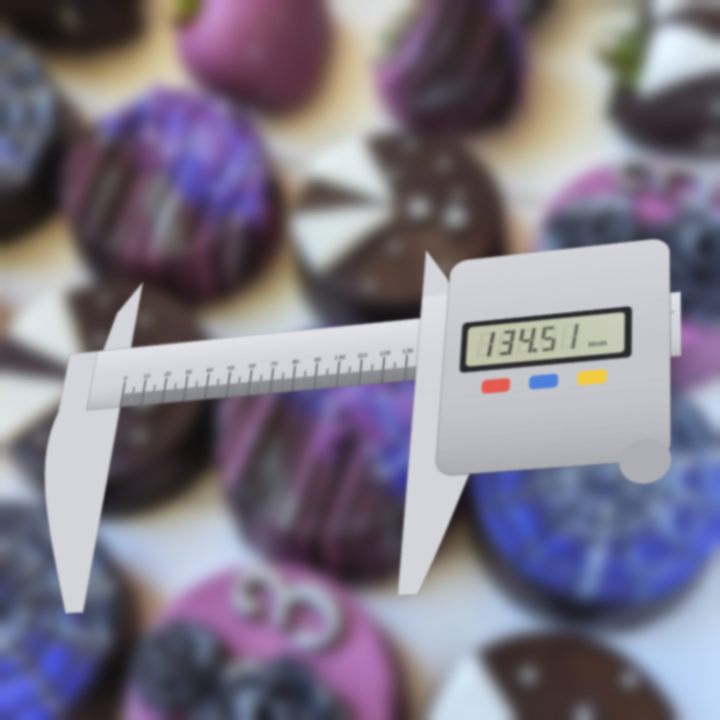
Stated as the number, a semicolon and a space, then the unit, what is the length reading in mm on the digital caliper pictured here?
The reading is 134.51; mm
